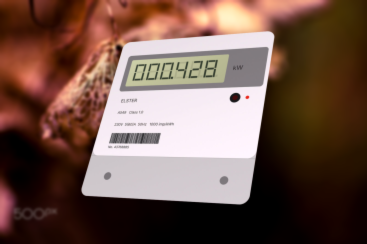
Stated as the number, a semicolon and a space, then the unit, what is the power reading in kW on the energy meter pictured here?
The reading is 0.428; kW
